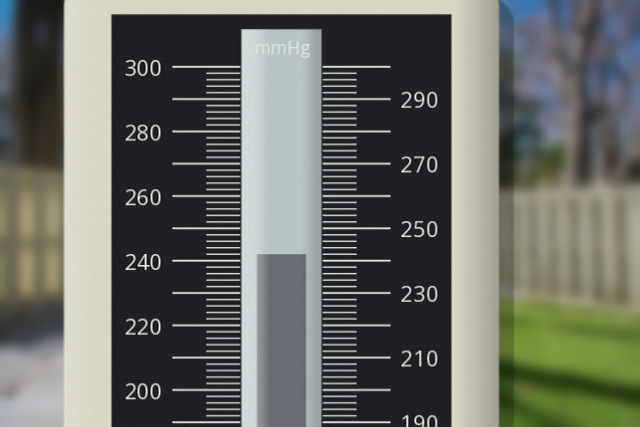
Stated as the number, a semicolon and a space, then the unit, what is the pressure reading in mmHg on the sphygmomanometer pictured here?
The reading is 242; mmHg
